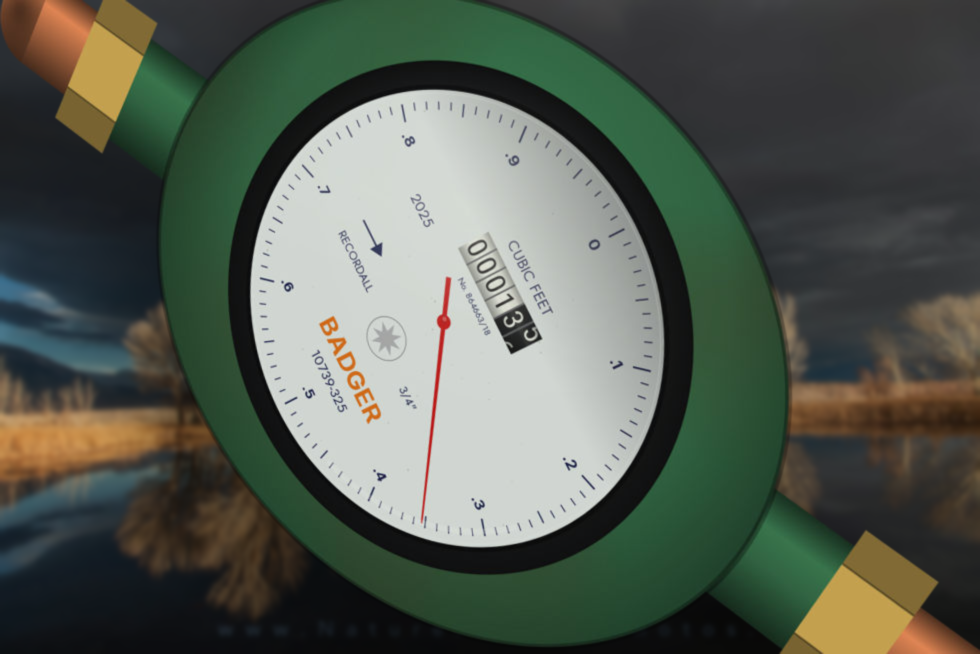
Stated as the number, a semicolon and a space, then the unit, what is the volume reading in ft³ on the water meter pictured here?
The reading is 135.35; ft³
